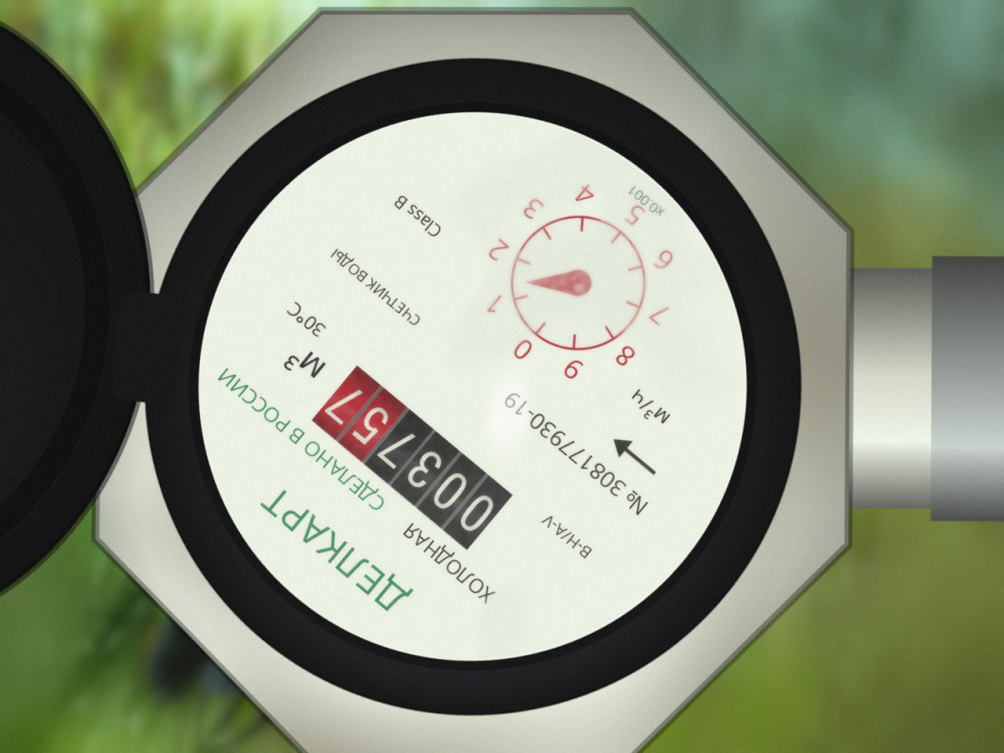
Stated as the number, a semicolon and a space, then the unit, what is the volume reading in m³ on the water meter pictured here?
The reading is 37.571; m³
